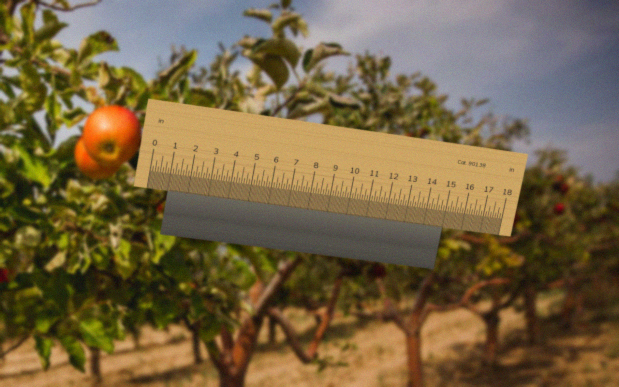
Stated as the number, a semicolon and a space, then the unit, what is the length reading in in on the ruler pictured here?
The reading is 14; in
